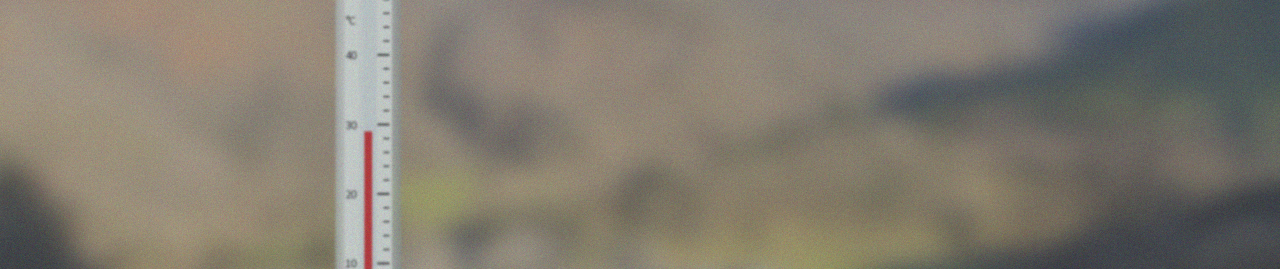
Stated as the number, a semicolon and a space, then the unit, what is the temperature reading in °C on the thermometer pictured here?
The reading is 29; °C
